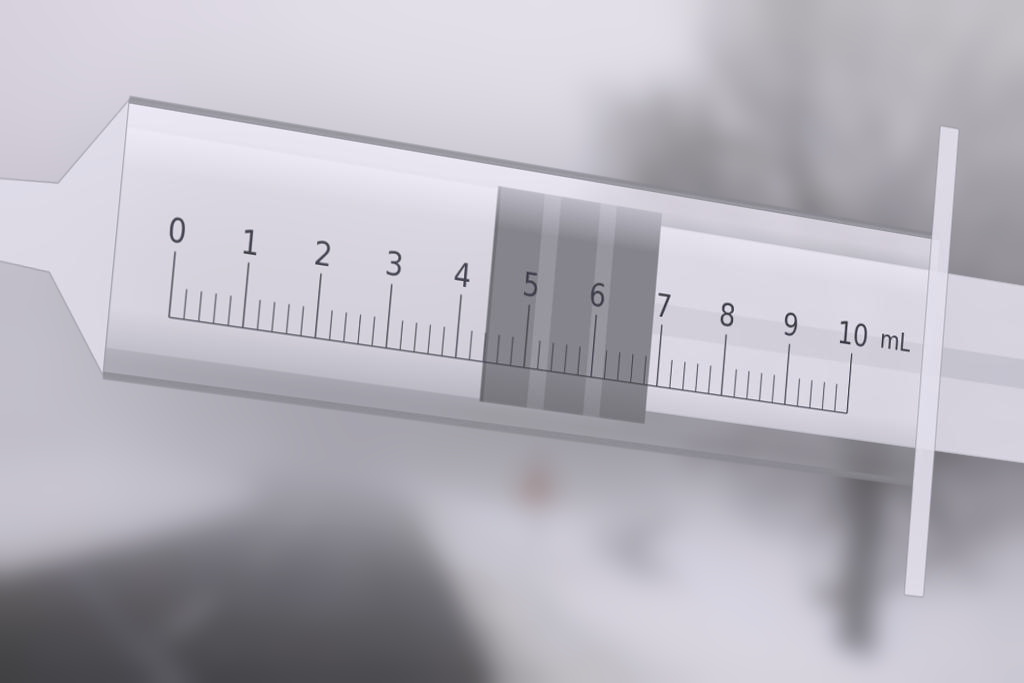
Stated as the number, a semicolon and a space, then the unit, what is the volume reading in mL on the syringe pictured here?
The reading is 4.4; mL
